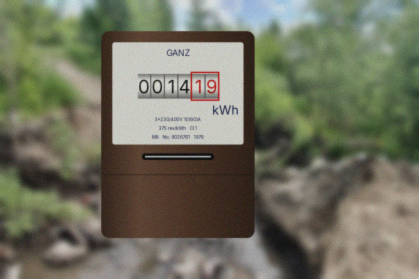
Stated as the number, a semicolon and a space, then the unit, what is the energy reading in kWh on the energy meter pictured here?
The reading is 14.19; kWh
